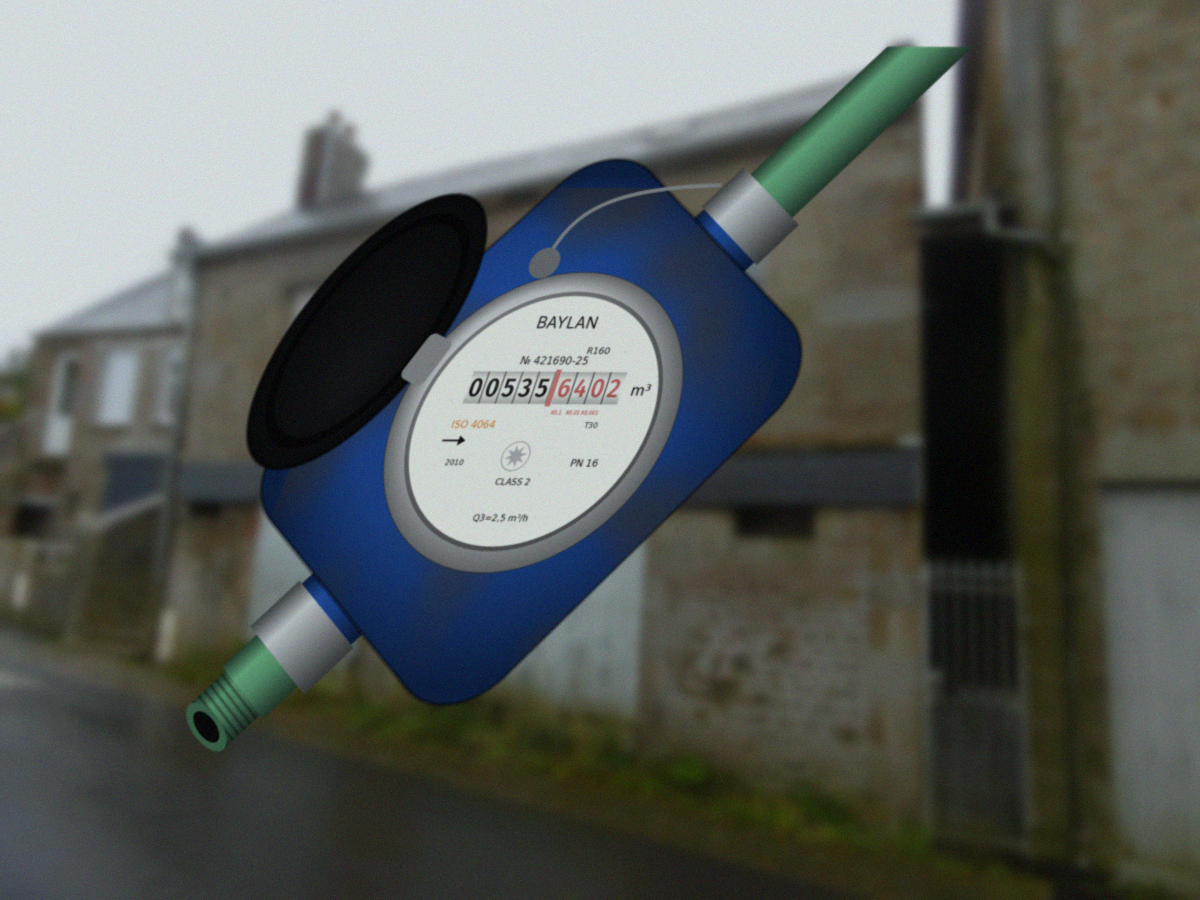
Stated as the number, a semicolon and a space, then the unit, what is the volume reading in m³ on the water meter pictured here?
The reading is 535.6402; m³
